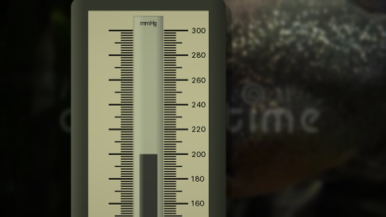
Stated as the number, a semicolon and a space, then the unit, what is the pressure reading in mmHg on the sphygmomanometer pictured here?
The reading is 200; mmHg
